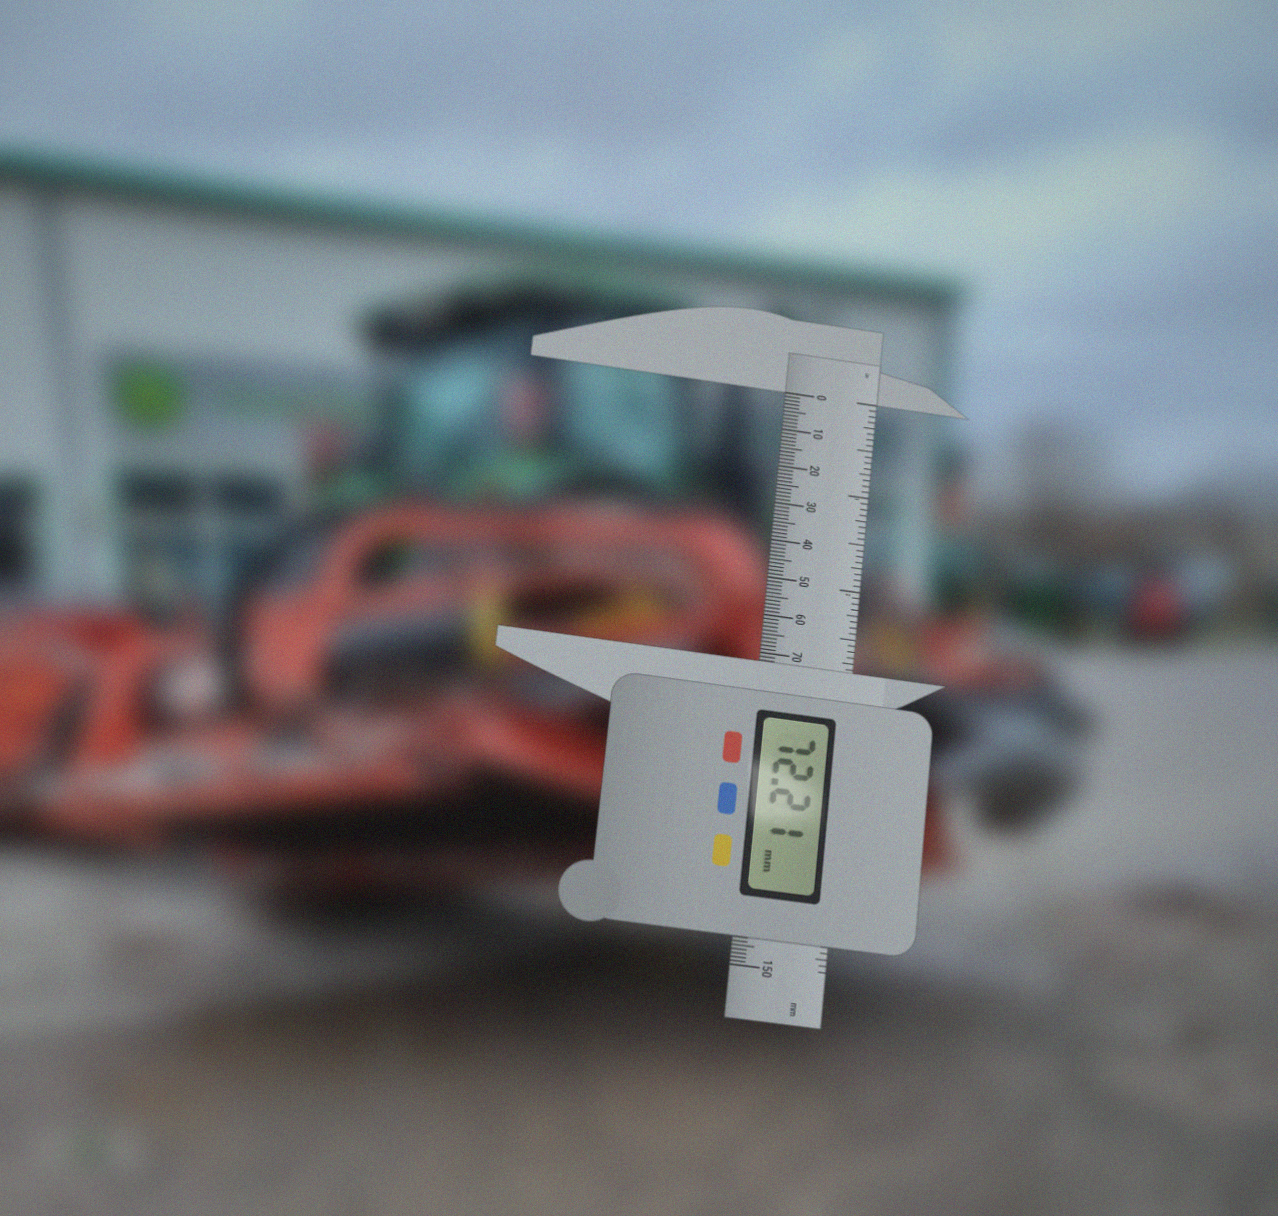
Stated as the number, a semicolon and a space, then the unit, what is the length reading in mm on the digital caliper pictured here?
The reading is 72.21; mm
